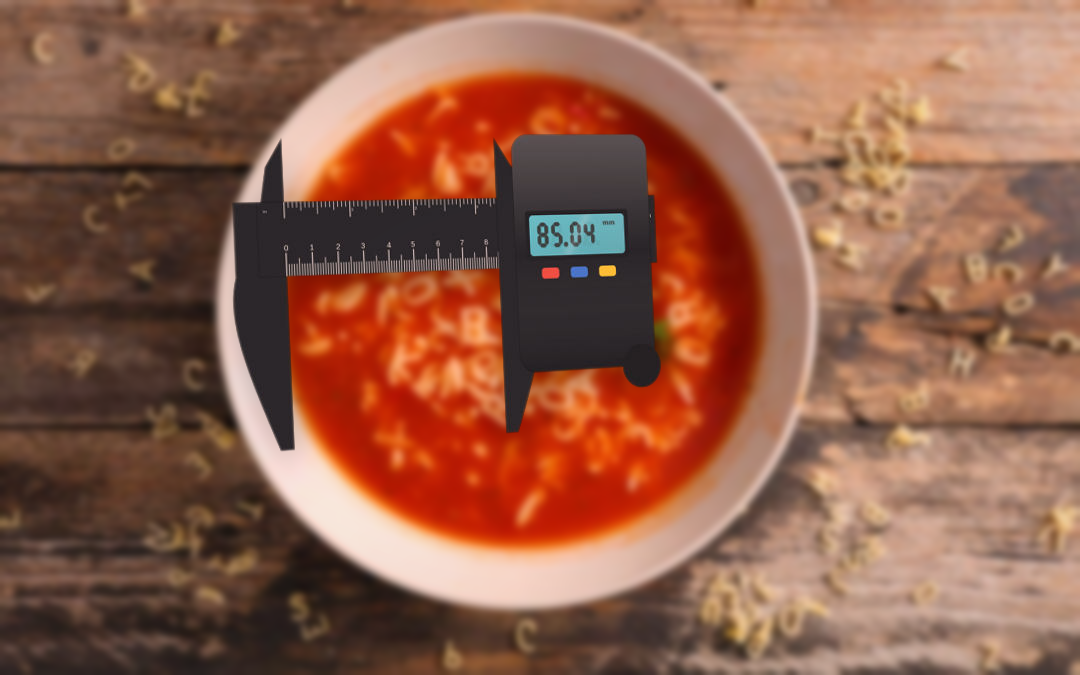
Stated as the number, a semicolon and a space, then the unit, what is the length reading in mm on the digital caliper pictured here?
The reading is 85.04; mm
